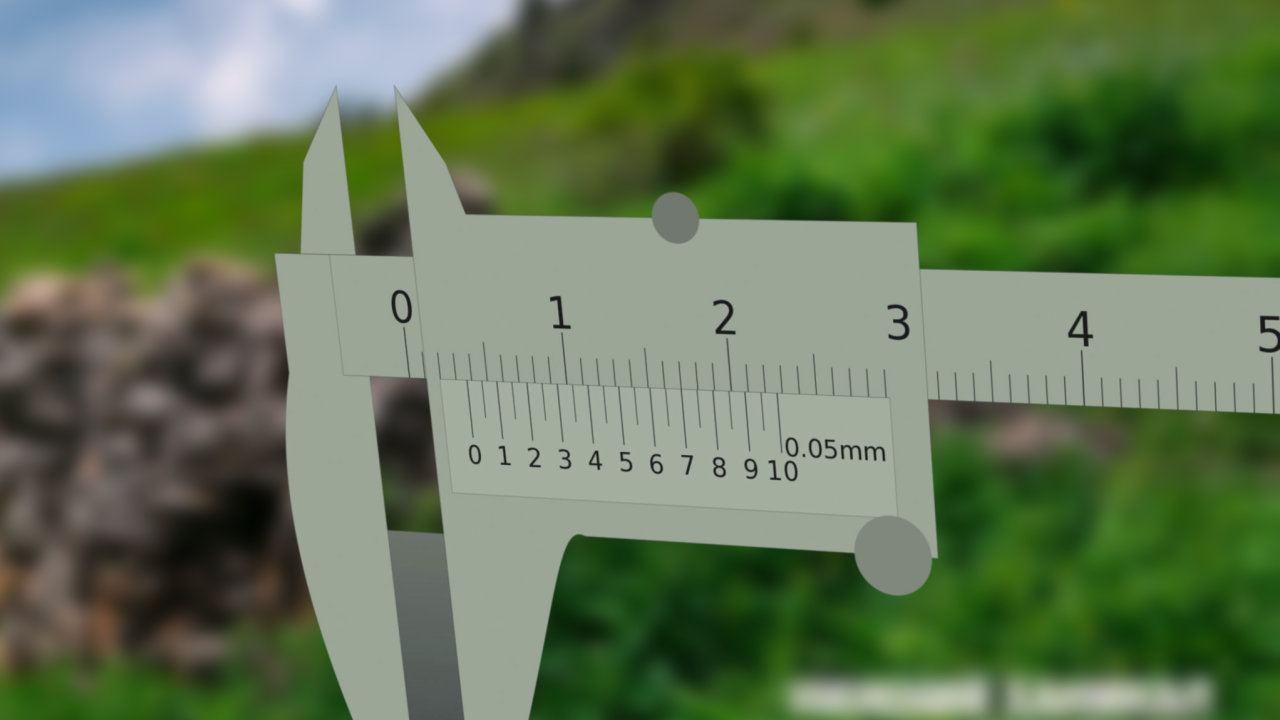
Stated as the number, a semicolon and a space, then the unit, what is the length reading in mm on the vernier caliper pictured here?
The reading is 3.7; mm
